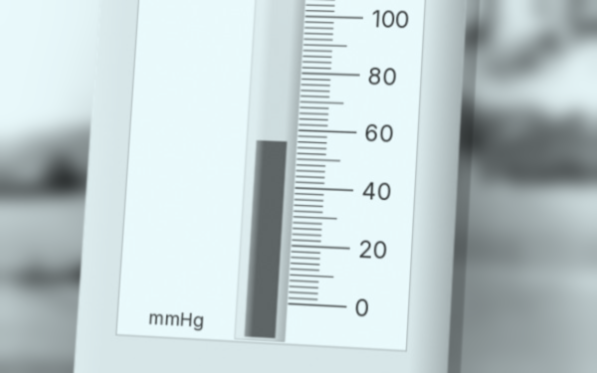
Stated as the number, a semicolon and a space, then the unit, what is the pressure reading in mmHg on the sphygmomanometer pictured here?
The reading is 56; mmHg
